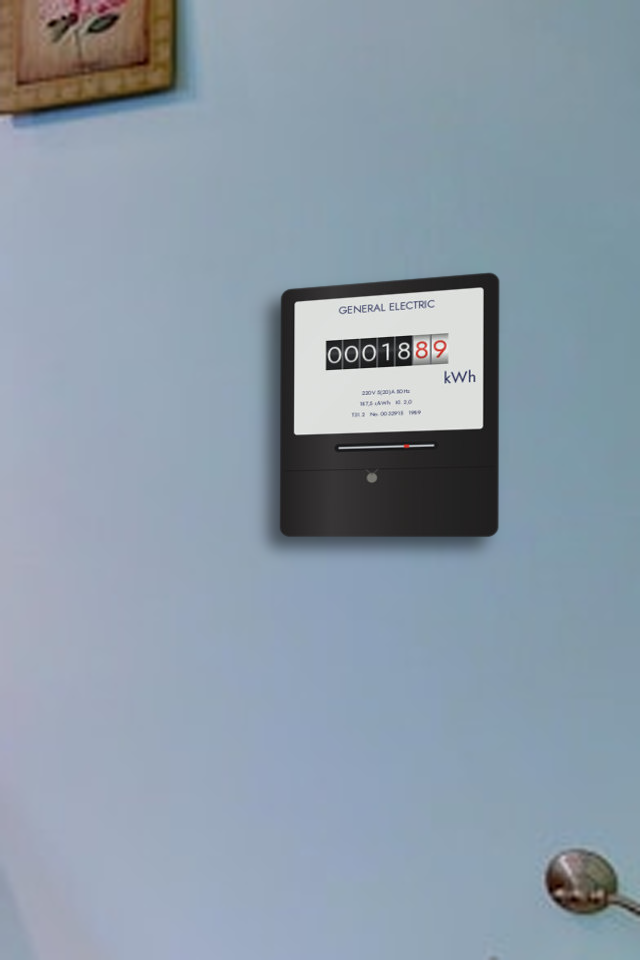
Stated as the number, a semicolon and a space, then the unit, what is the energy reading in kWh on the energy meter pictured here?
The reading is 18.89; kWh
